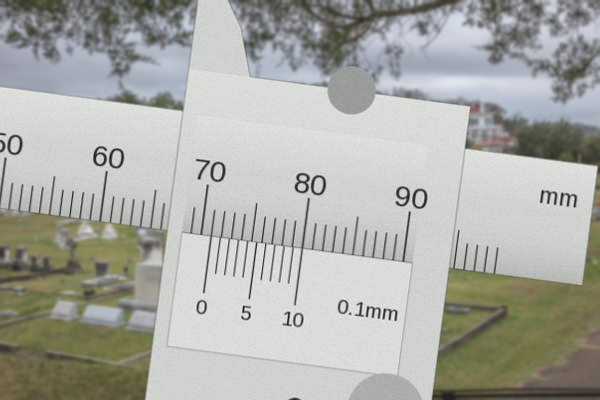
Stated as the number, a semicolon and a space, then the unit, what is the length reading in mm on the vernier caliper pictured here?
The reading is 71.0; mm
